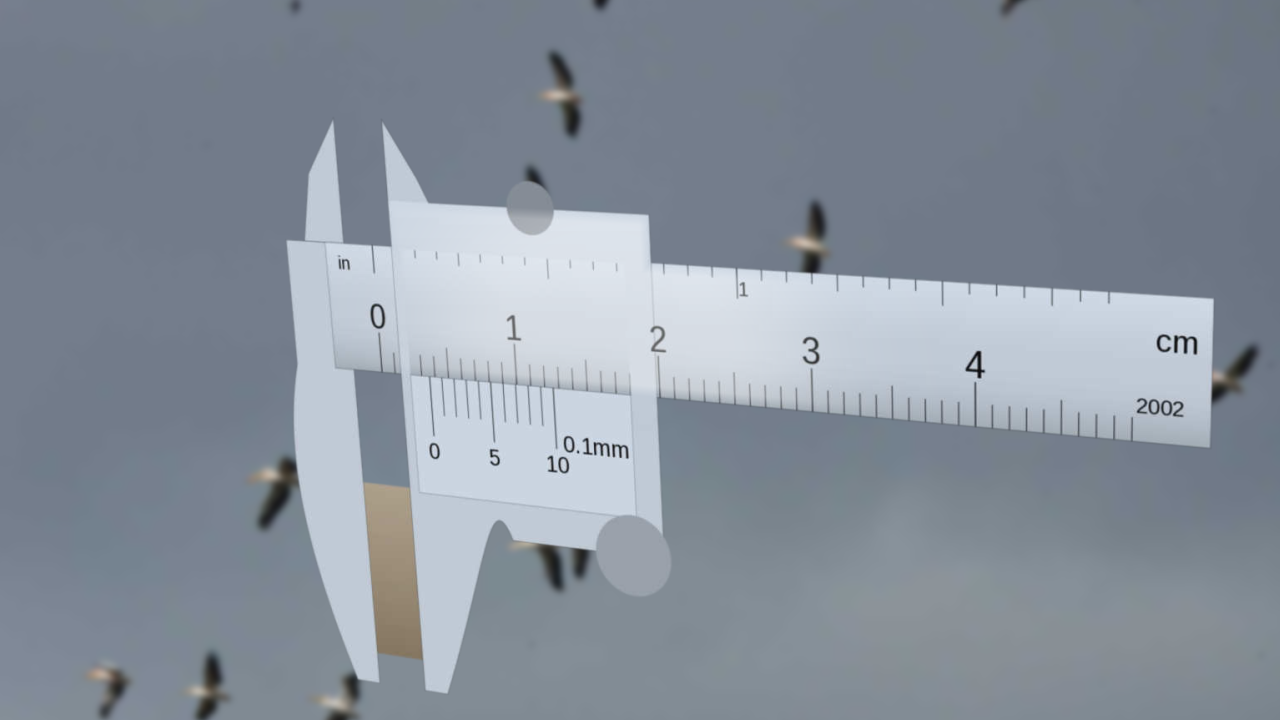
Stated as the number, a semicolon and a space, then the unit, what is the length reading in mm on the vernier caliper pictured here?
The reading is 3.6; mm
